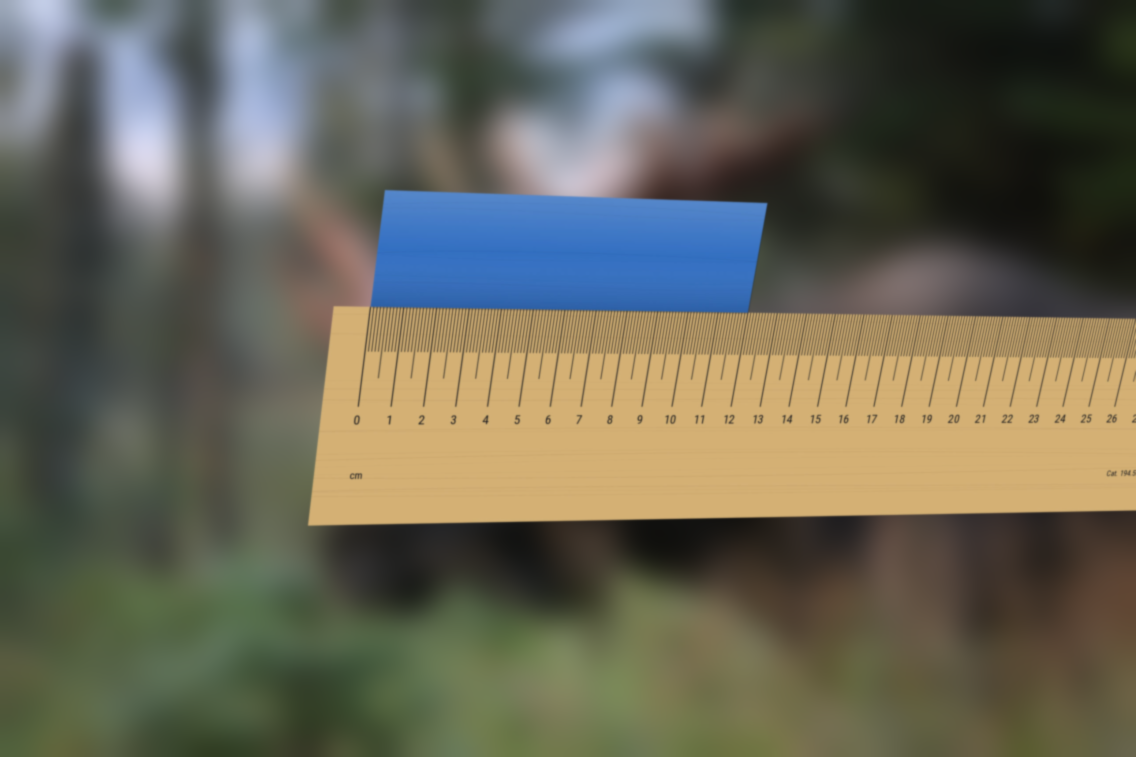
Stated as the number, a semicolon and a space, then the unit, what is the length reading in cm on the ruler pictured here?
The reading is 12; cm
